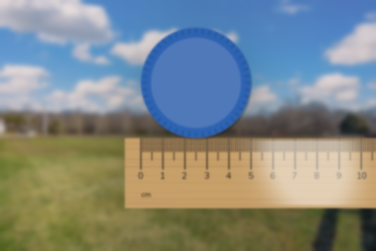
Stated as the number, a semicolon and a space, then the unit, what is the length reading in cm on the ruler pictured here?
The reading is 5; cm
